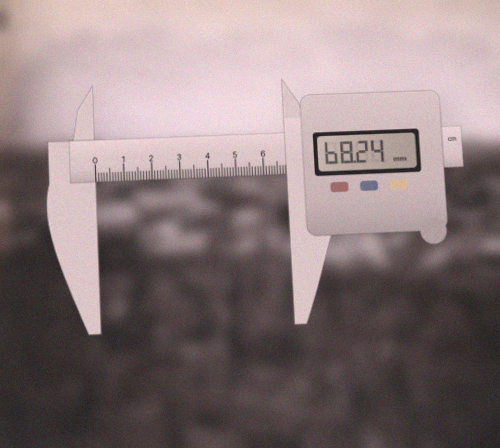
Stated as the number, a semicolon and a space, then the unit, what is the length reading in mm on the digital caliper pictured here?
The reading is 68.24; mm
